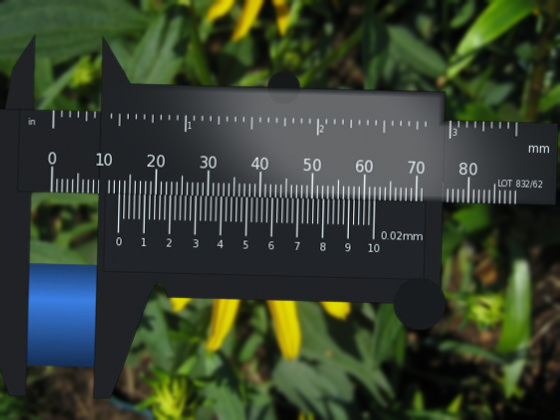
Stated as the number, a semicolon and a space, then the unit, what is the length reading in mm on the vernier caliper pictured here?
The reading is 13.0; mm
